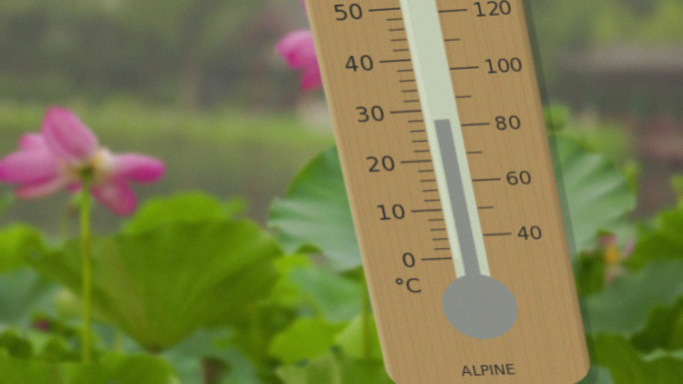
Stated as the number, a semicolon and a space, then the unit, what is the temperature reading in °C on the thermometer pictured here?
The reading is 28; °C
